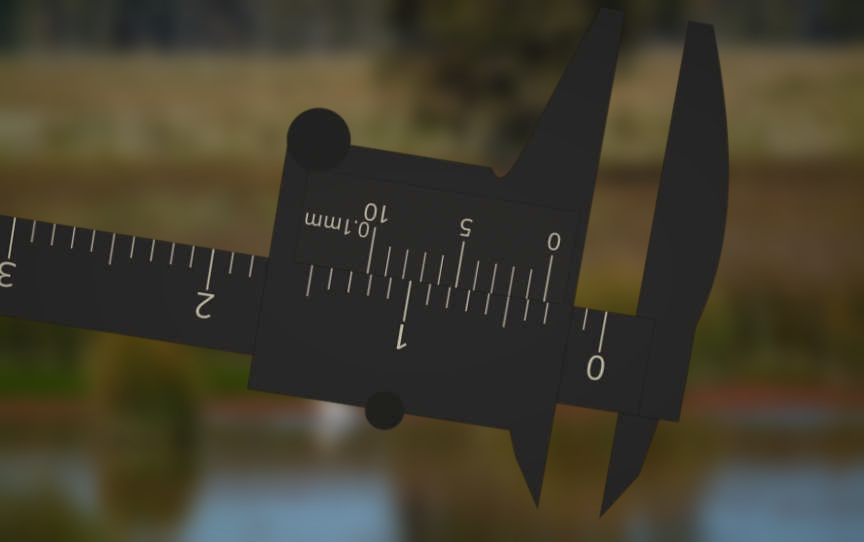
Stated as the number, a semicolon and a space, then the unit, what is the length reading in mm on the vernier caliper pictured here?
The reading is 3.2; mm
